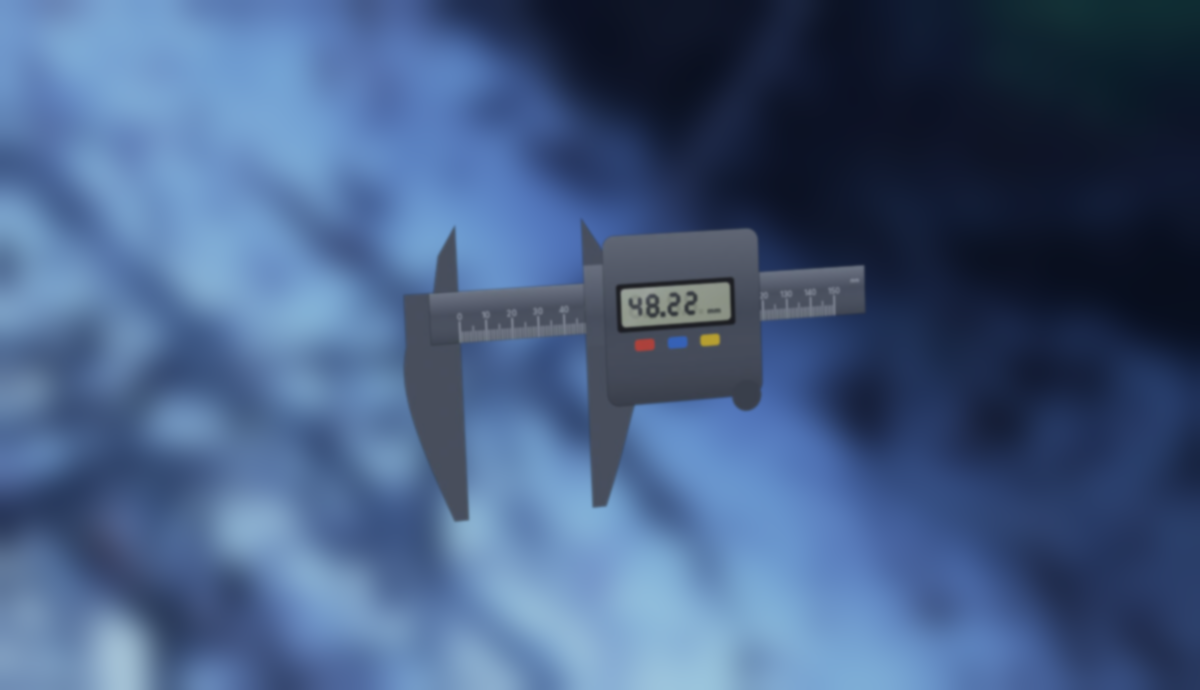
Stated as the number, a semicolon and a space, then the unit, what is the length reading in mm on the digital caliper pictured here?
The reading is 48.22; mm
